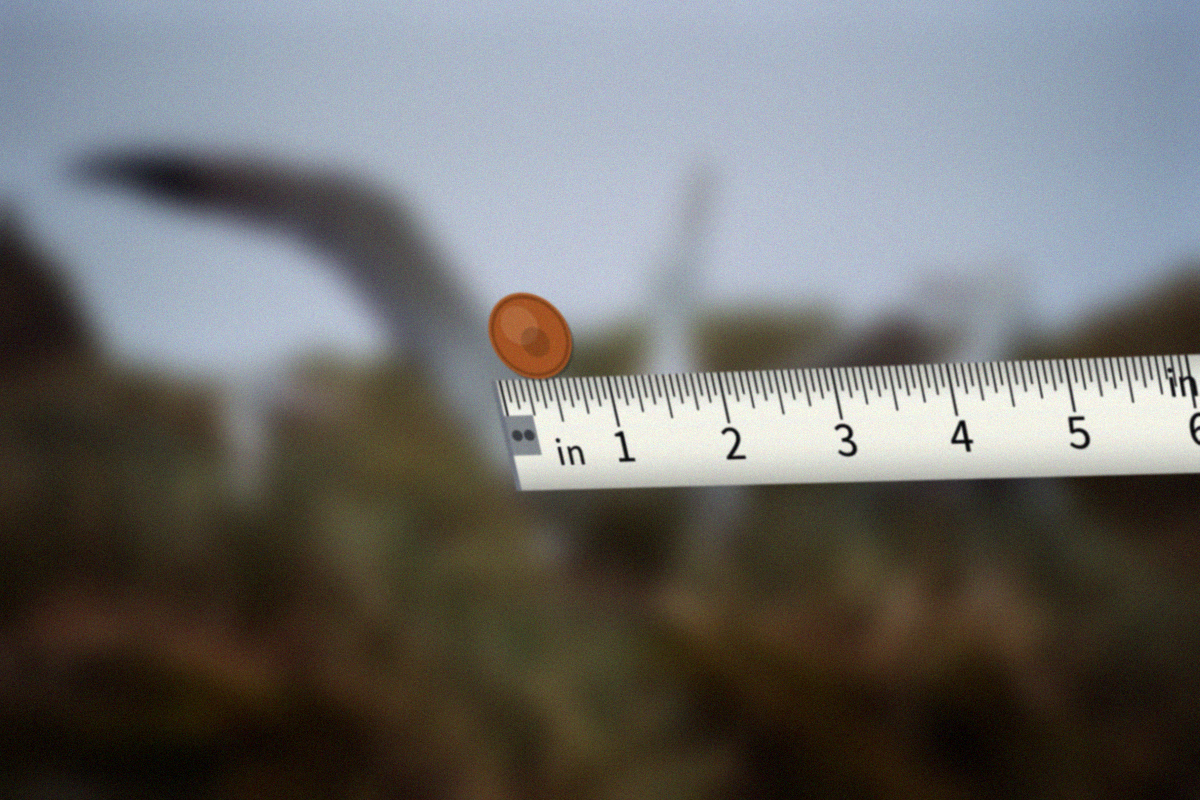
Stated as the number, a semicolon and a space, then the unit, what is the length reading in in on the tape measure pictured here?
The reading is 0.75; in
